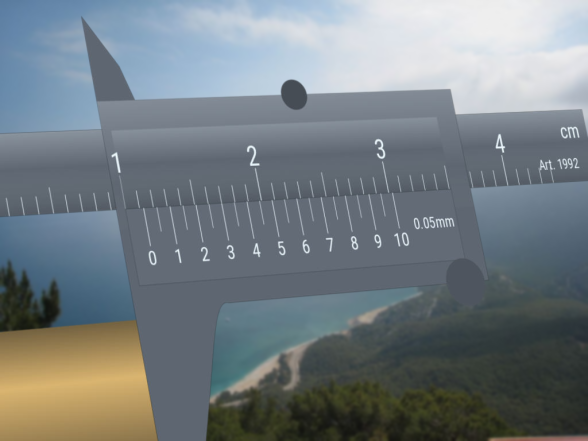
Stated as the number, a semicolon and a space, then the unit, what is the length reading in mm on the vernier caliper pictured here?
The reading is 11.3; mm
